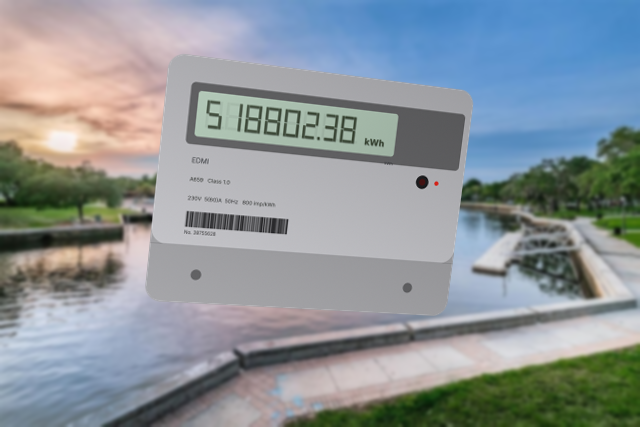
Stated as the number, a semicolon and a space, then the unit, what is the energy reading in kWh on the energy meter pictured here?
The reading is 518802.38; kWh
